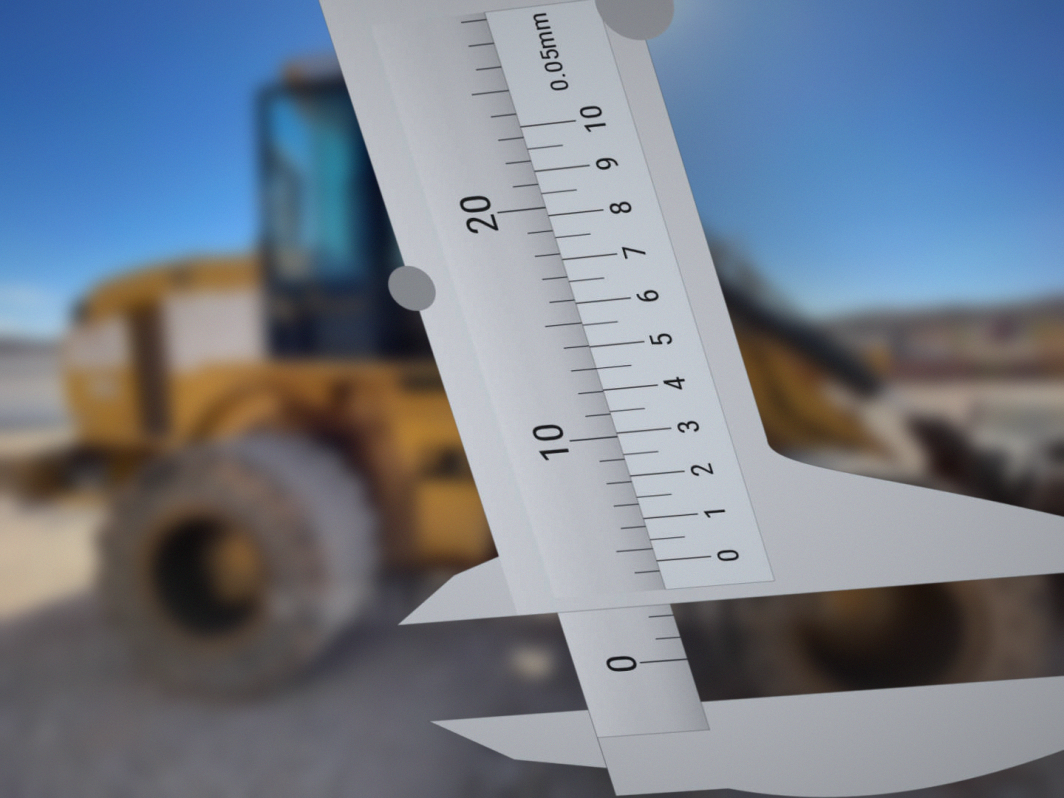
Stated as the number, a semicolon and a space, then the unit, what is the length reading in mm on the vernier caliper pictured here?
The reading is 4.45; mm
